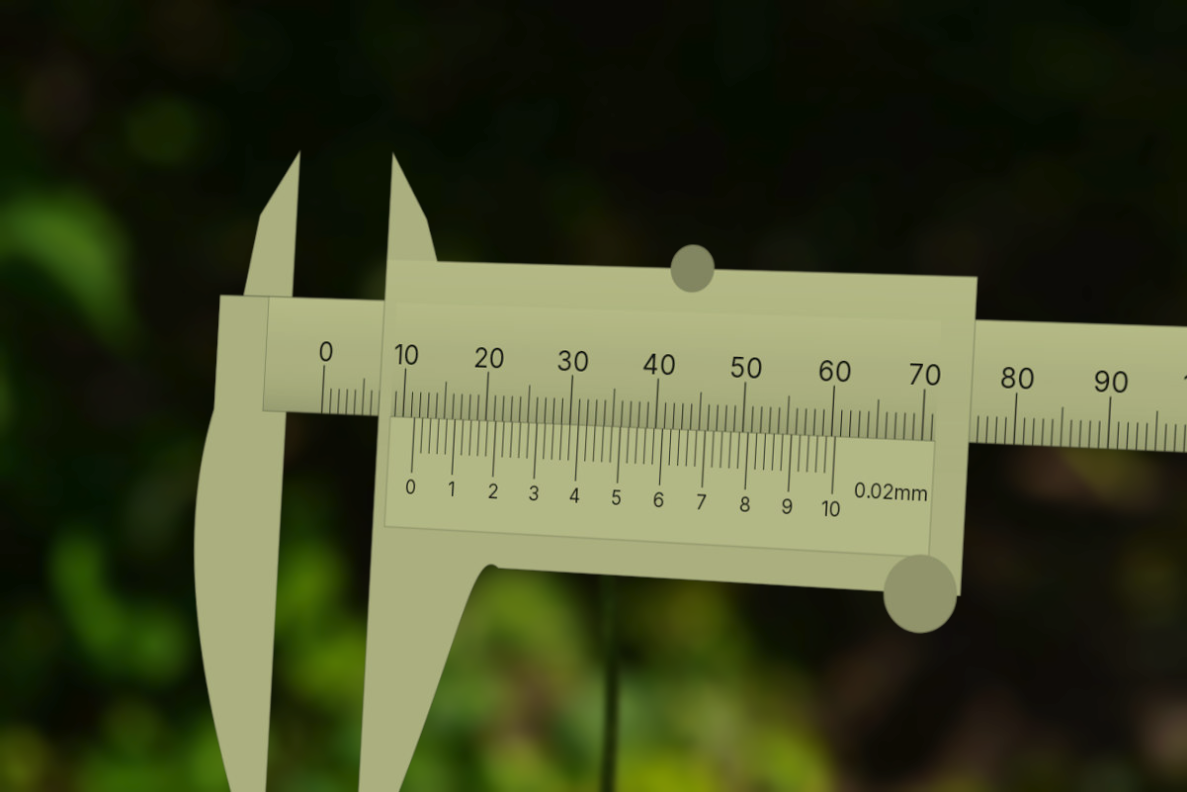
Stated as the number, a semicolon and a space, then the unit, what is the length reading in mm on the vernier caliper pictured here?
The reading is 11.4; mm
